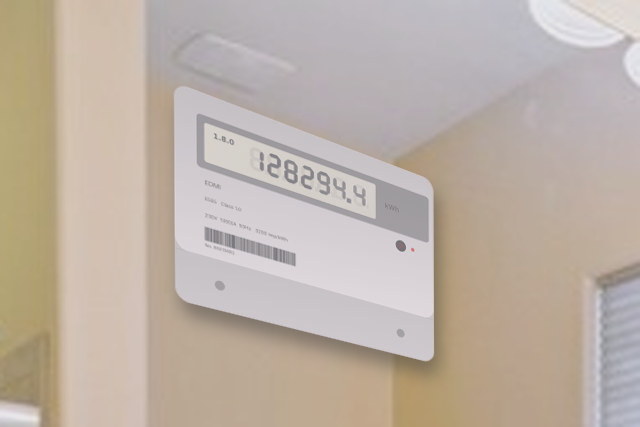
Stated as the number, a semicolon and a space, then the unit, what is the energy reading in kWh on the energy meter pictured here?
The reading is 128294.4; kWh
